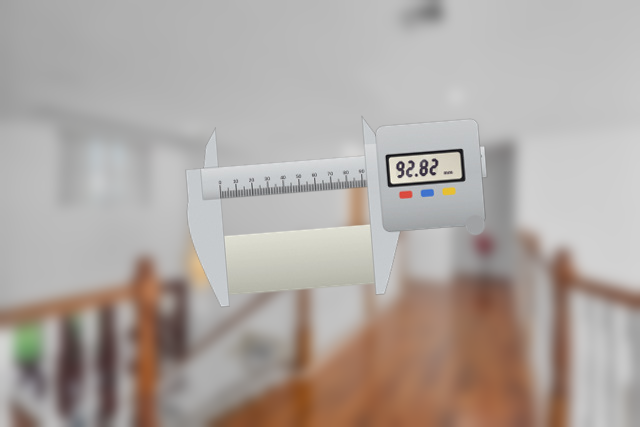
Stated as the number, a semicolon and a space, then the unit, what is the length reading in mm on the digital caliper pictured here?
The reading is 92.82; mm
